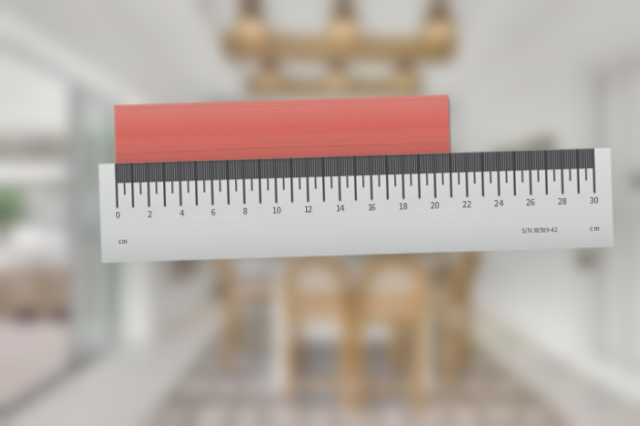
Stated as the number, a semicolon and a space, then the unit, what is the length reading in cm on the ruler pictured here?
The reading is 21; cm
